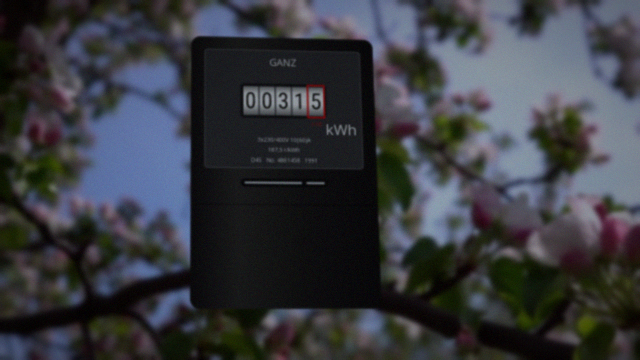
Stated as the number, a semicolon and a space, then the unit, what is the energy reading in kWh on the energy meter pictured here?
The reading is 31.5; kWh
